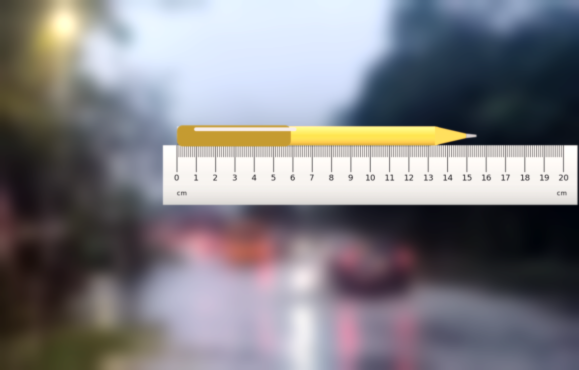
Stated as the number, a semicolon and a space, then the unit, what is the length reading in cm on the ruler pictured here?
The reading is 15.5; cm
